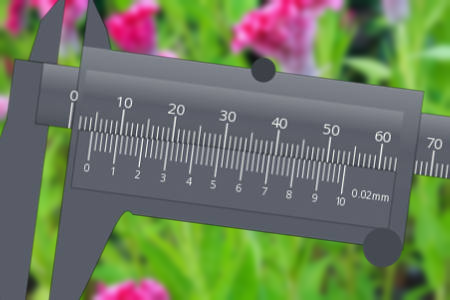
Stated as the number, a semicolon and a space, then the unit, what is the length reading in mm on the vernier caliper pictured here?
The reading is 4.5; mm
